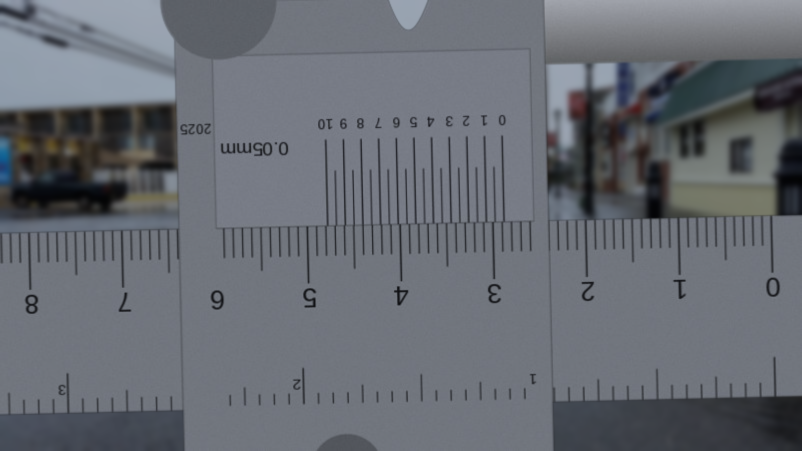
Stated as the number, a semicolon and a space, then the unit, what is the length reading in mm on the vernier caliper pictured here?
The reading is 28.8; mm
